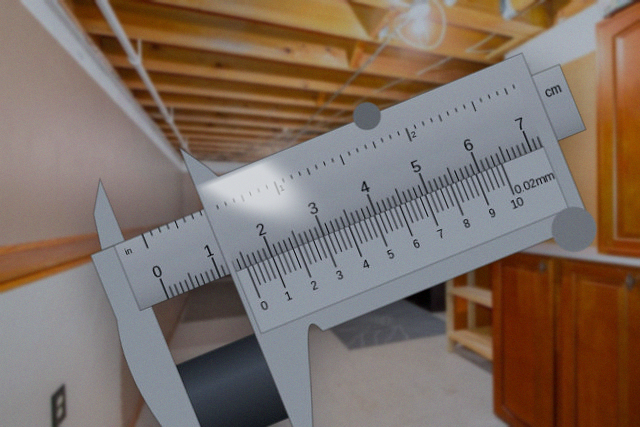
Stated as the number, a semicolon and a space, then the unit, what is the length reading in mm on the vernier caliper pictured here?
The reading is 15.2; mm
